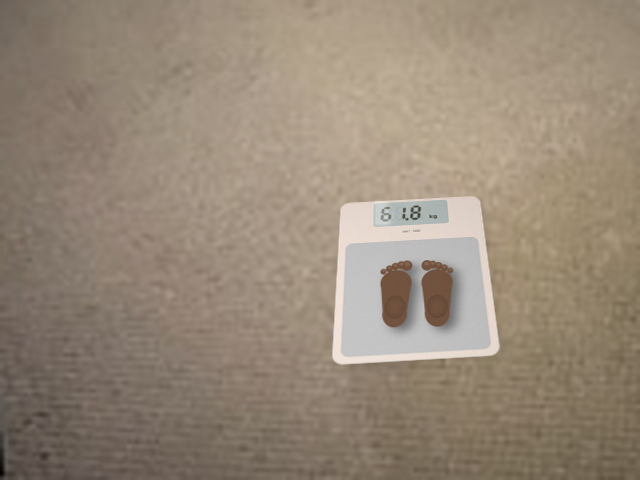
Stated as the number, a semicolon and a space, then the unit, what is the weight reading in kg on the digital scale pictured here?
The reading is 61.8; kg
